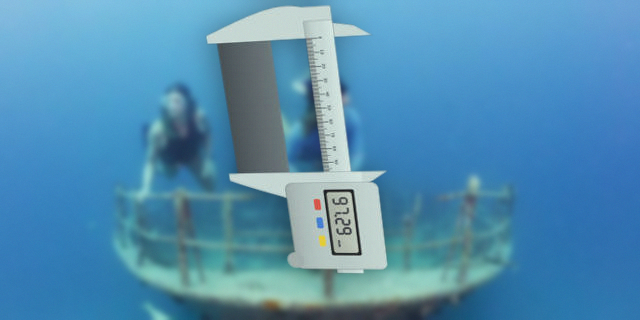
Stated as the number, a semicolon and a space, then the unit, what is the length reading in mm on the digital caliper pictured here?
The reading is 97.29; mm
